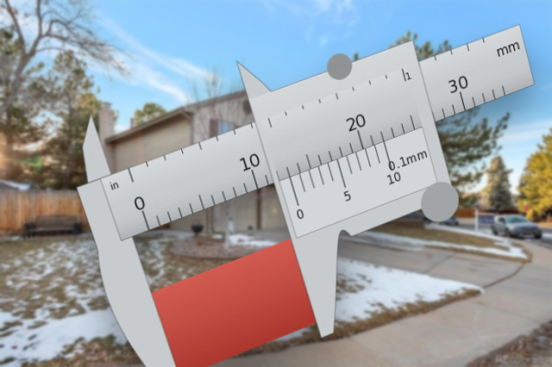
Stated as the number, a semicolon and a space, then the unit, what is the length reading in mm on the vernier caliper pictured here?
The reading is 13.0; mm
